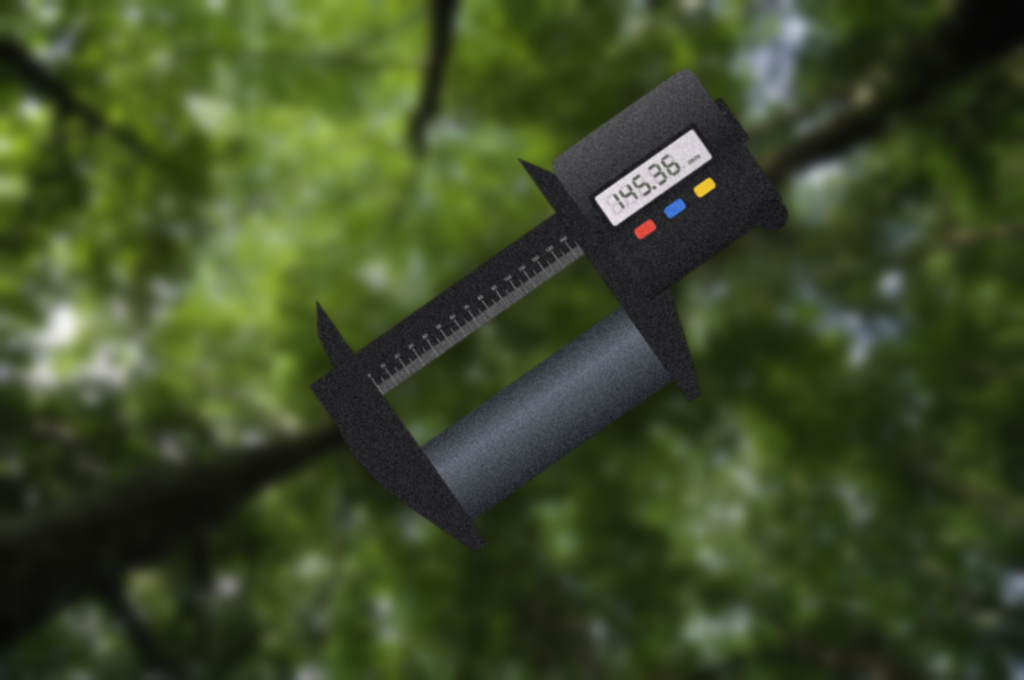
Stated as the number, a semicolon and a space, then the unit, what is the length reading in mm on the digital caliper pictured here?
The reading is 145.36; mm
